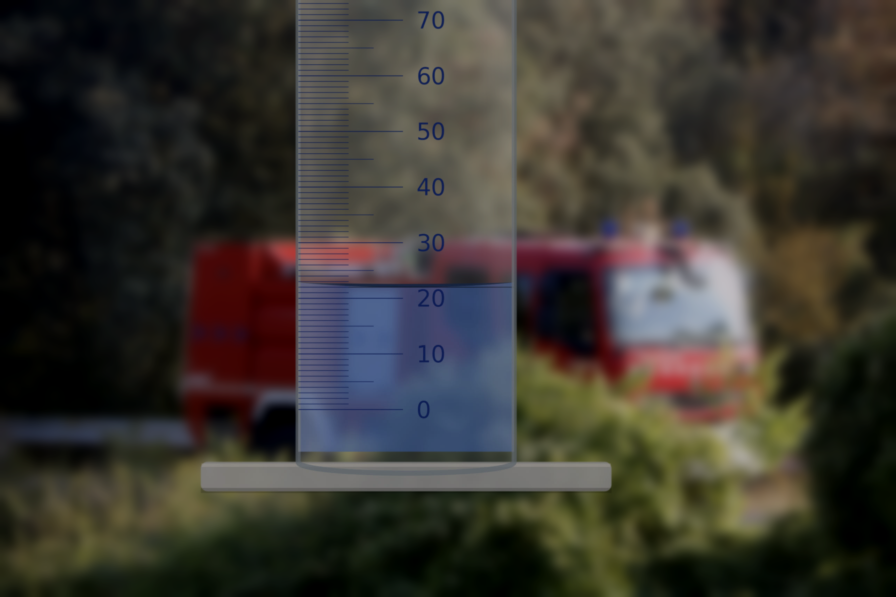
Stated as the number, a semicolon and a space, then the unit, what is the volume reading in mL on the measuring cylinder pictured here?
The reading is 22; mL
